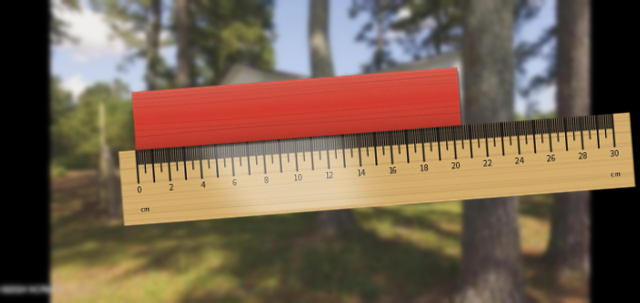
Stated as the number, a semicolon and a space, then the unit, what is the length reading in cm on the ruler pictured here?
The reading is 20.5; cm
